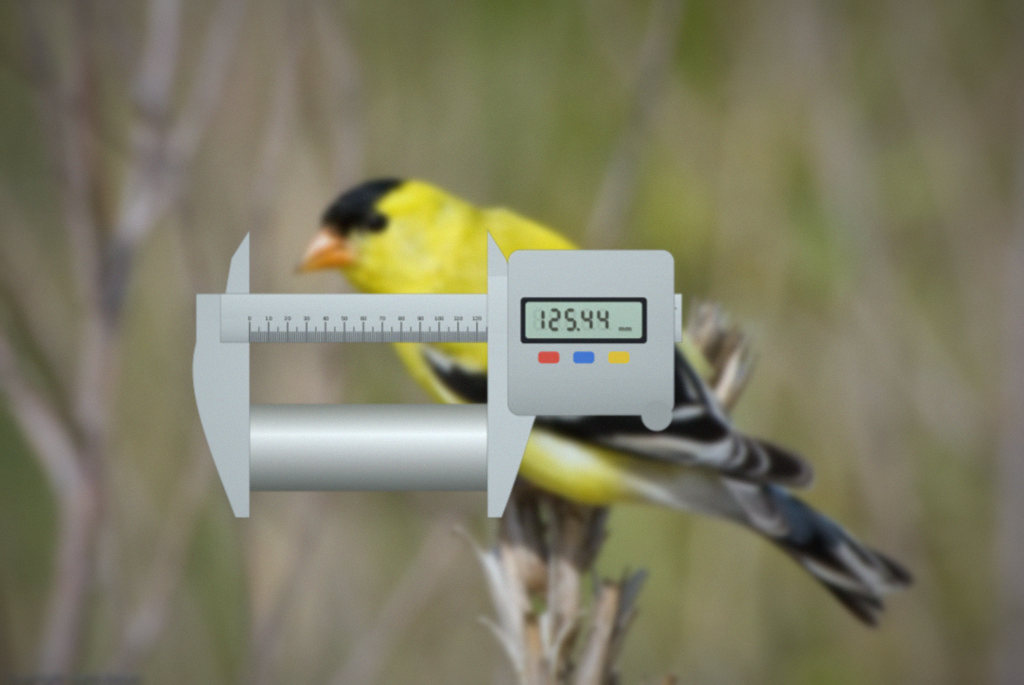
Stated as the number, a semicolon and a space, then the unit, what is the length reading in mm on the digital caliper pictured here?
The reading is 125.44; mm
